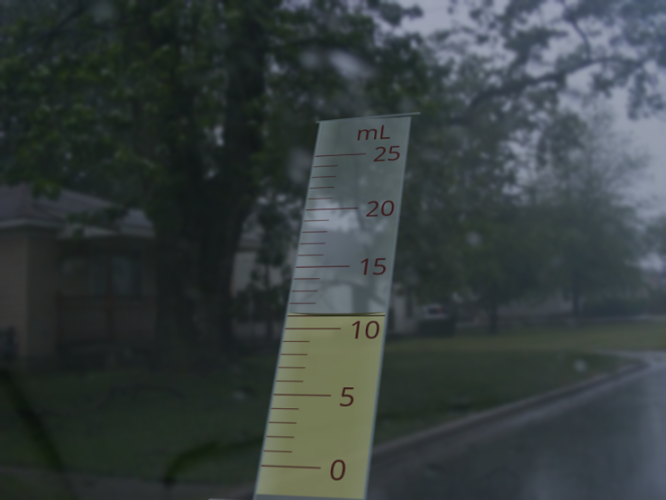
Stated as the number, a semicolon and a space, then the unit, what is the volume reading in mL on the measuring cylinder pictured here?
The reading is 11; mL
